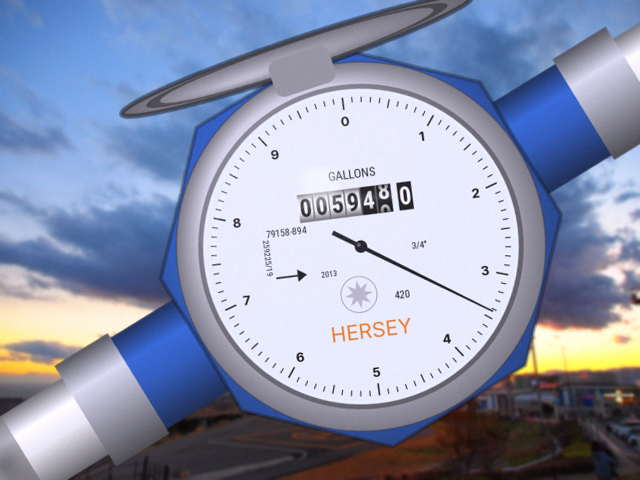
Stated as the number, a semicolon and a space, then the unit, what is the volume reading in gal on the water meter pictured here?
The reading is 59483.4; gal
